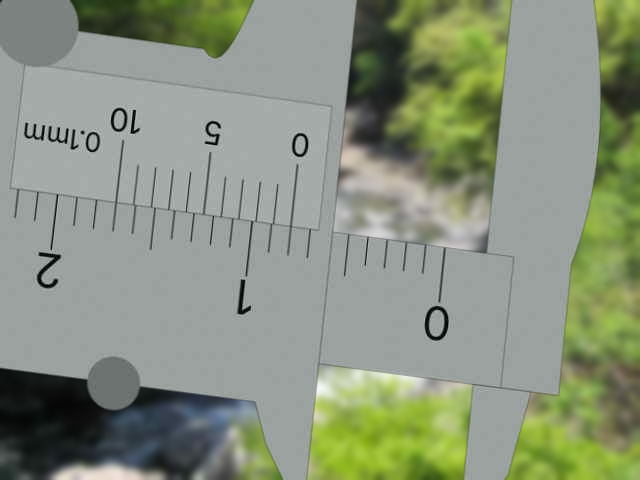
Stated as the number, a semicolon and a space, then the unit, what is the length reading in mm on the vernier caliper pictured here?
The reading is 8.0; mm
